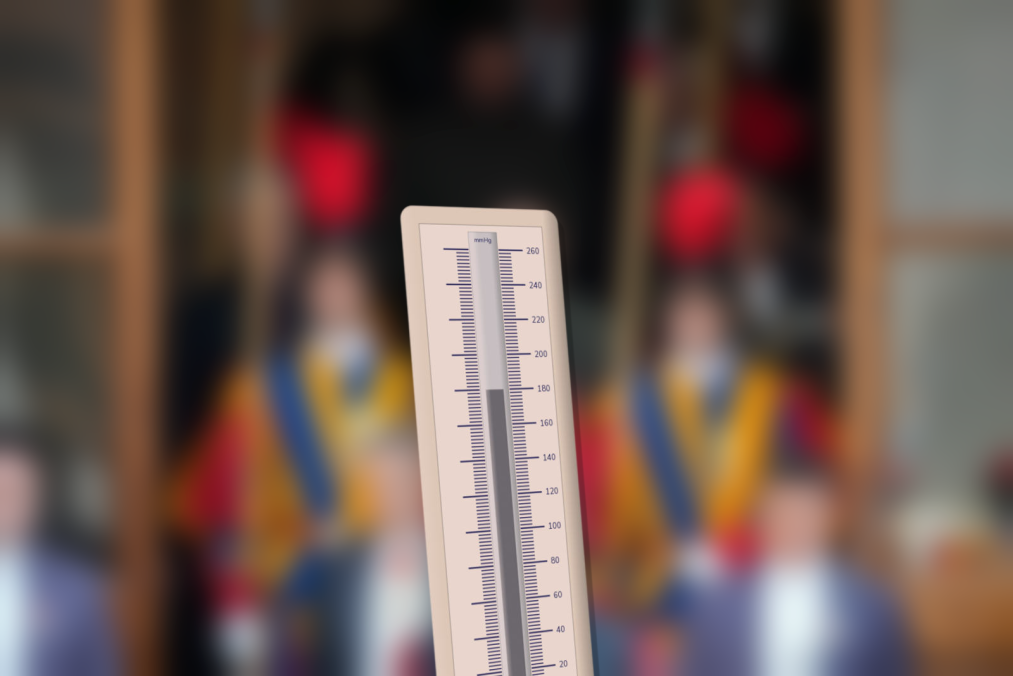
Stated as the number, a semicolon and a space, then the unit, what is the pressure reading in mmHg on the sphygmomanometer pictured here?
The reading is 180; mmHg
